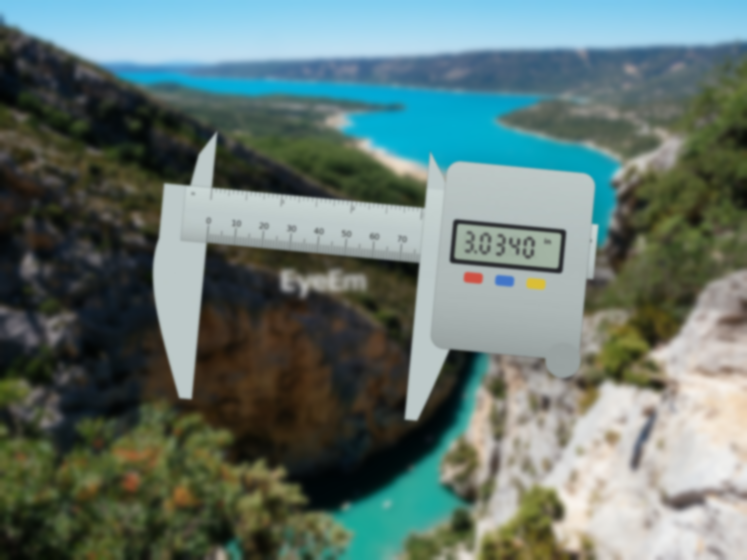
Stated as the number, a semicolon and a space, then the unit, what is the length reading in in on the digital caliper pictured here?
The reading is 3.0340; in
